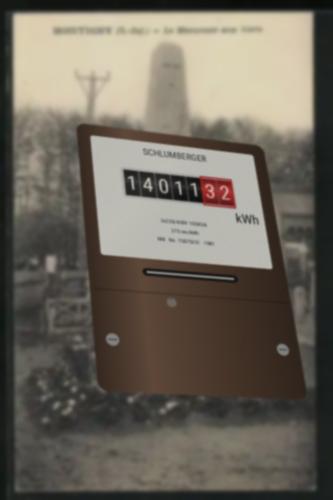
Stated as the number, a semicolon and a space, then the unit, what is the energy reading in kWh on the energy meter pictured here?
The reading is 14011.32; kWh
